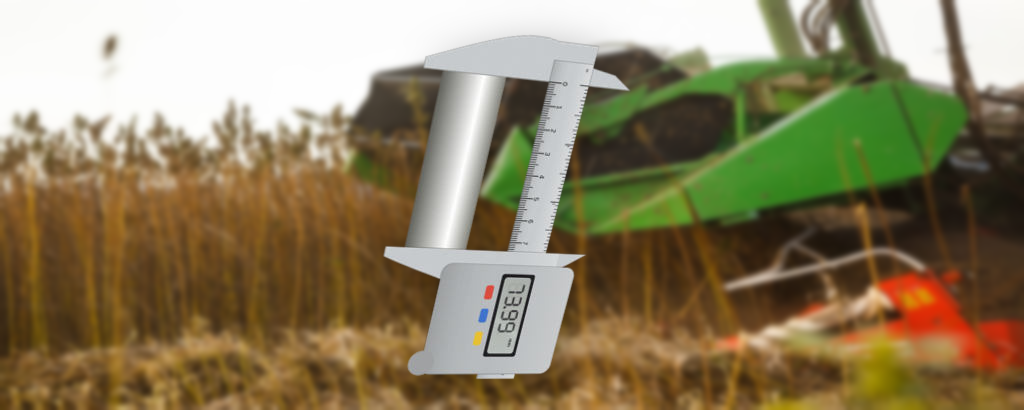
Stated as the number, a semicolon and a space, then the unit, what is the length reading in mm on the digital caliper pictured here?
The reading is 73.99; mm
